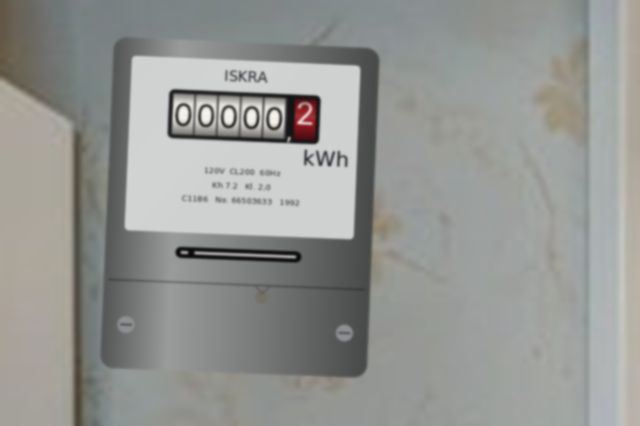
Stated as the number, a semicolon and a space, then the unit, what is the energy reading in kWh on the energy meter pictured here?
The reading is 0.2; kWh
